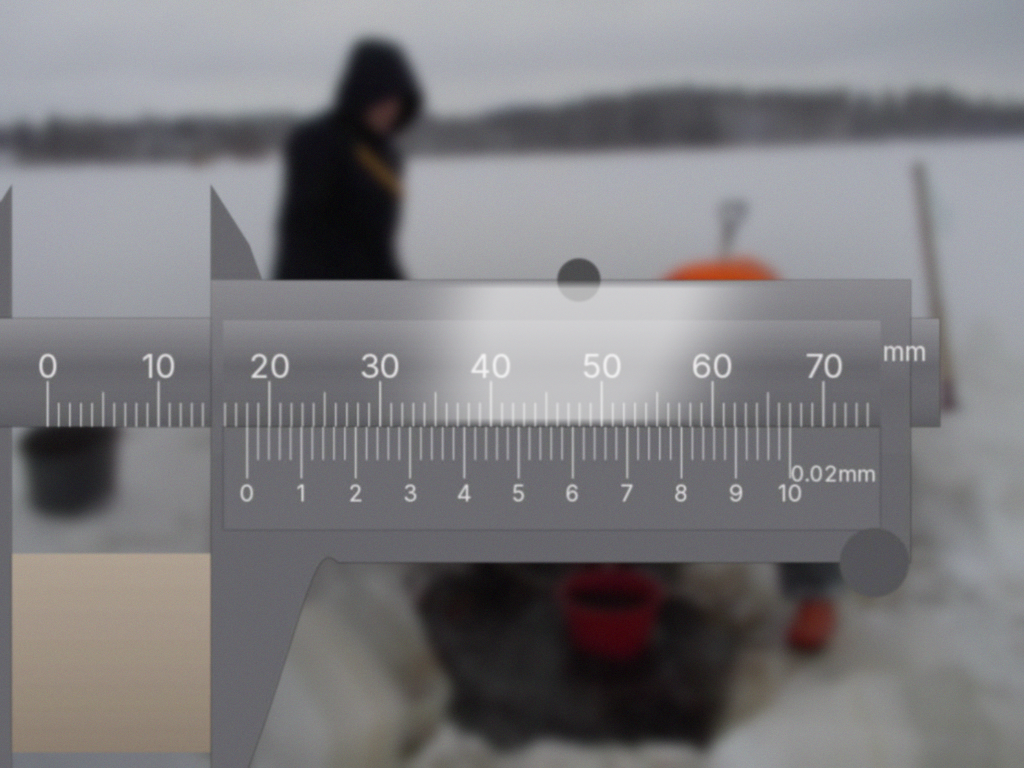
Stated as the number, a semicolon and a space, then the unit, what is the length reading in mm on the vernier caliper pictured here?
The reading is 18.0; mm
